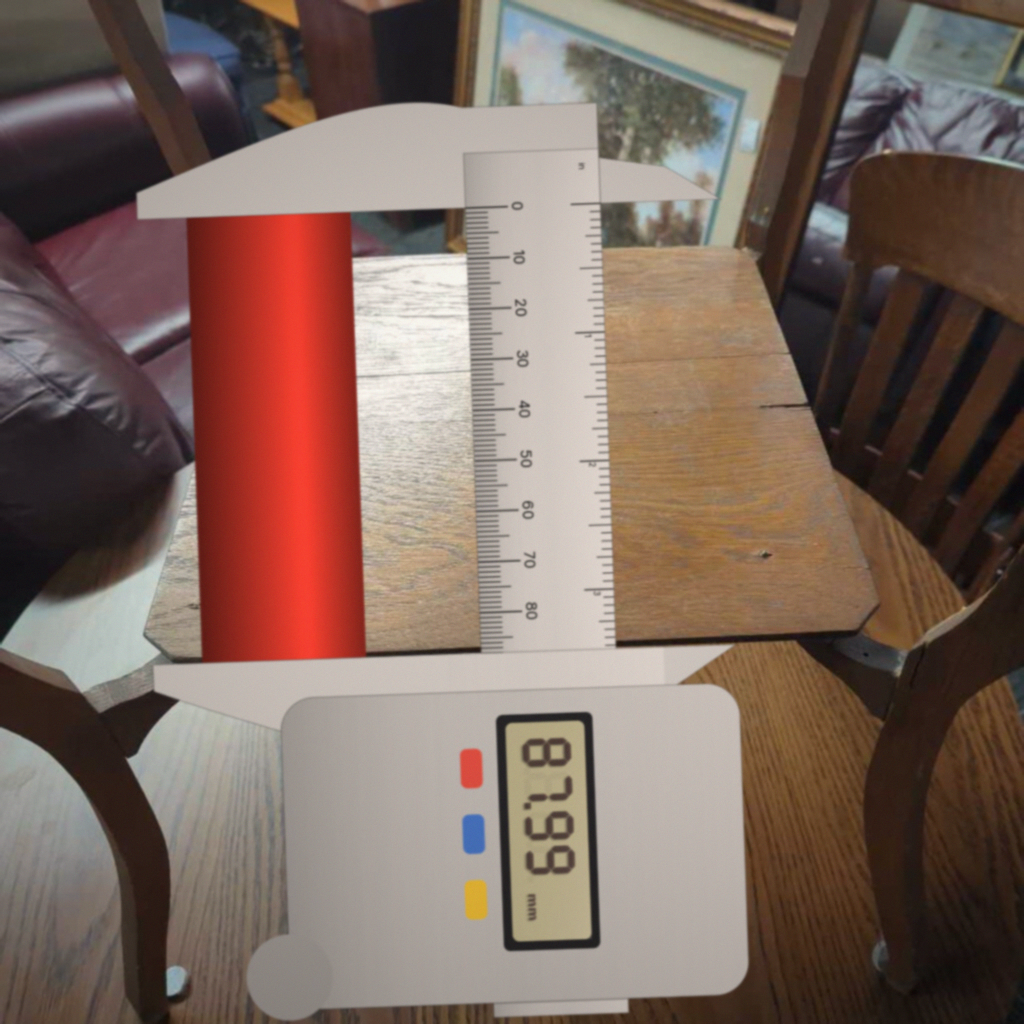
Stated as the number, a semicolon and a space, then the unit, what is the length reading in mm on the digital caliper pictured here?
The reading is 87.99; mm
